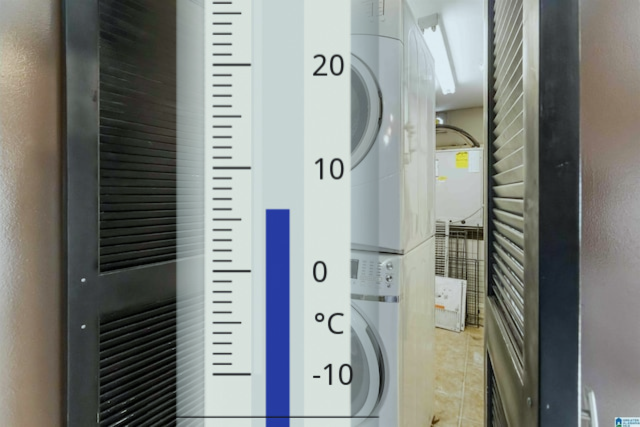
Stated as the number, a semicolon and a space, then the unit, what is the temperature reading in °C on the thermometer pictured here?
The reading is 6; °C
